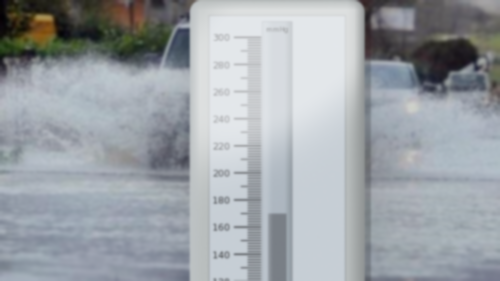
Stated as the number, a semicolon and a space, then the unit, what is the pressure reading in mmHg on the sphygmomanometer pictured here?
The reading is 170; mmHg
